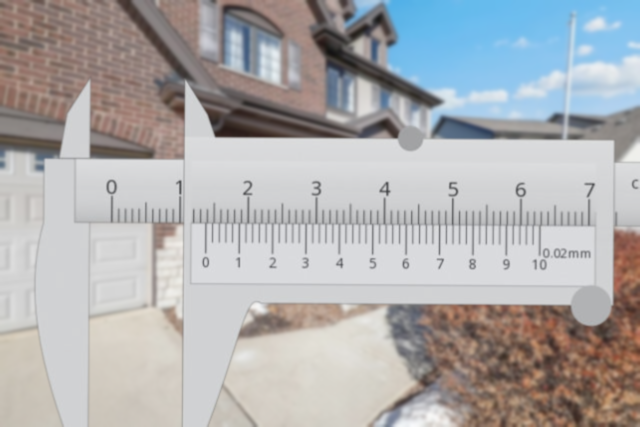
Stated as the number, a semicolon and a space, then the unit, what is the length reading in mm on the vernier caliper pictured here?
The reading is 13.8; mm
